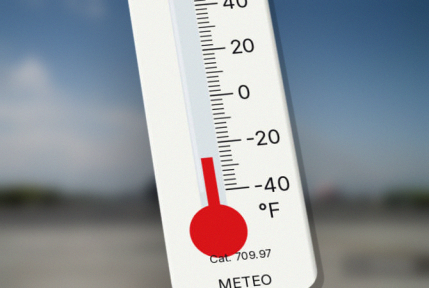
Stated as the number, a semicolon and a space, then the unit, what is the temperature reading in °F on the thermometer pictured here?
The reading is -26; °F
